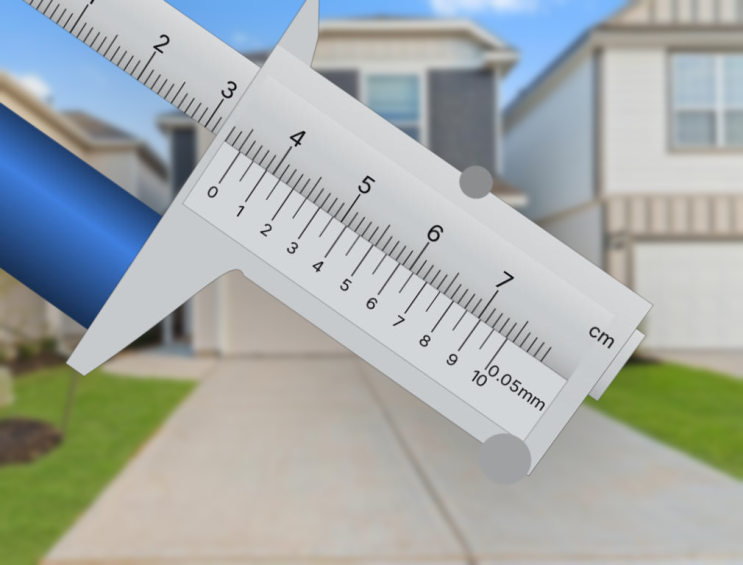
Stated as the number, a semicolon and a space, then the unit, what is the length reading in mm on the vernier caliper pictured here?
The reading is 35.2; mm
